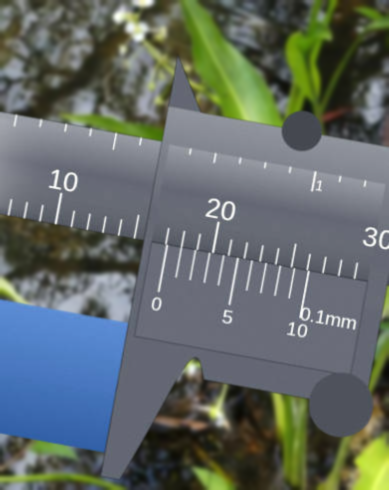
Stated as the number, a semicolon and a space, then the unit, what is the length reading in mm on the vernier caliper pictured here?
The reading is 17.1; mm
